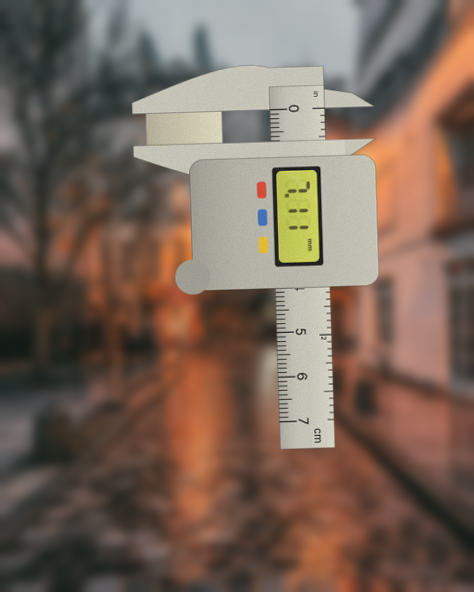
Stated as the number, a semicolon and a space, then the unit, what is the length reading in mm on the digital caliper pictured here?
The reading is 7.11; mm
